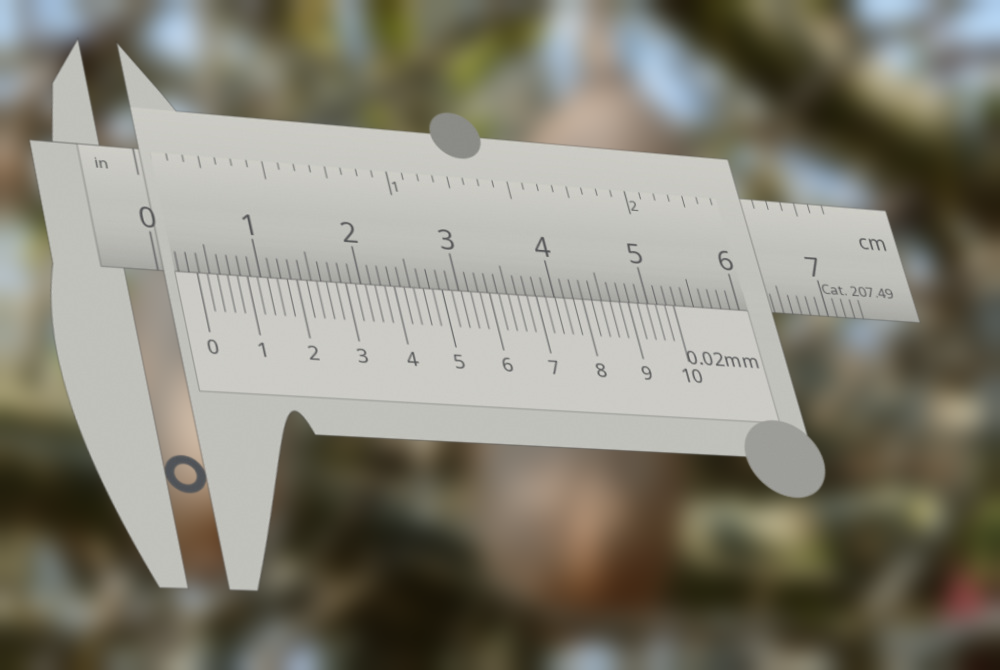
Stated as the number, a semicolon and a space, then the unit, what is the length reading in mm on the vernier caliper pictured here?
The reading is 3.8; mm
